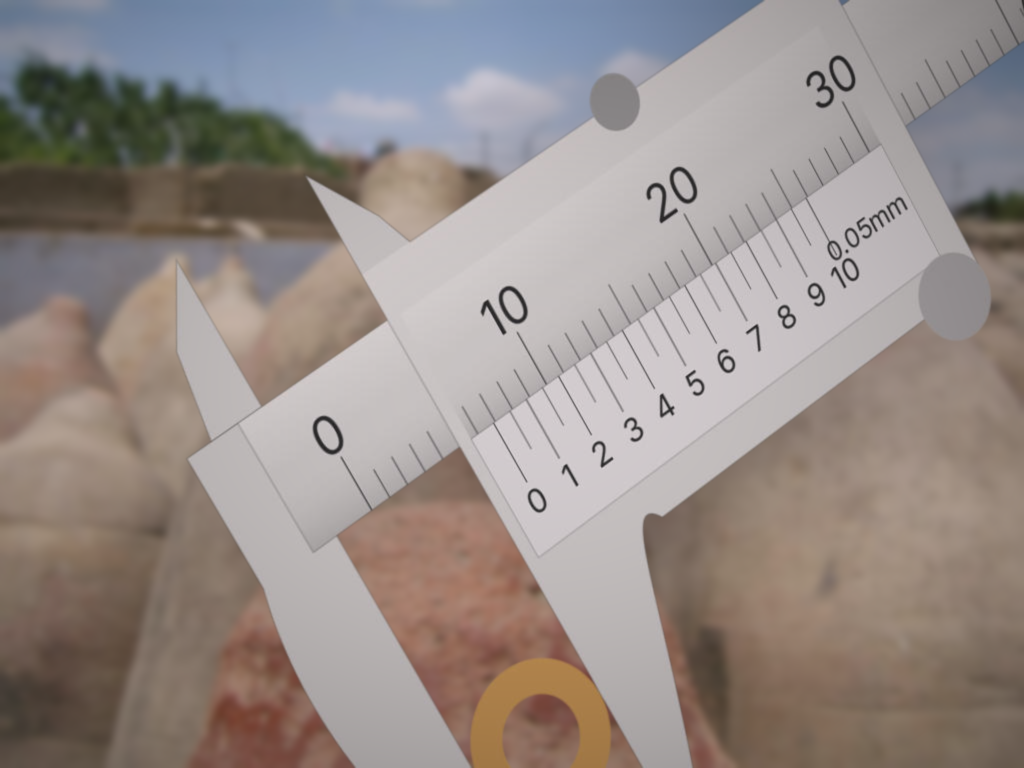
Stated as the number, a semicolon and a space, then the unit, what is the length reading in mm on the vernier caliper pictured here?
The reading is 6.9; mm
